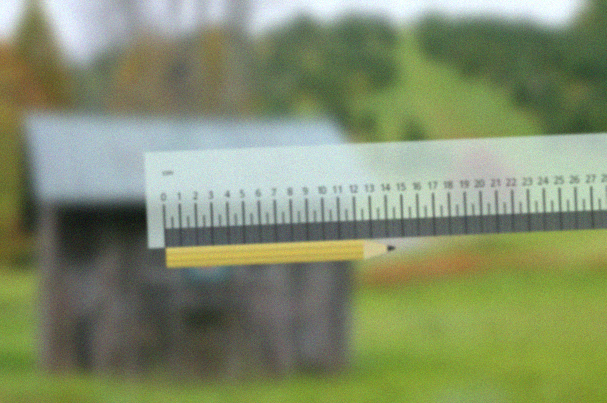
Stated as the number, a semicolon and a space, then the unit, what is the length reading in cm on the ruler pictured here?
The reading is 14.5; cm
